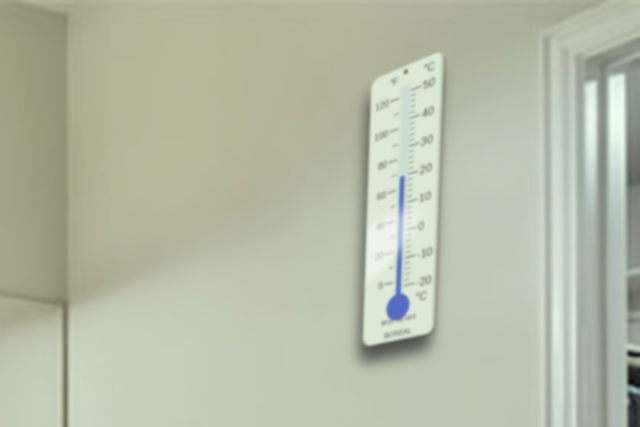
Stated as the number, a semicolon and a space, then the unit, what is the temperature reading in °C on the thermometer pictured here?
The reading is 20; °C
